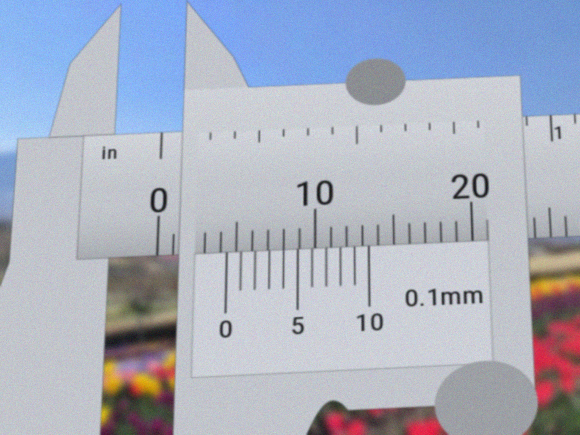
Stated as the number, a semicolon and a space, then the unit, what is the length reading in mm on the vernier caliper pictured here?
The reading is 4.4; mm
